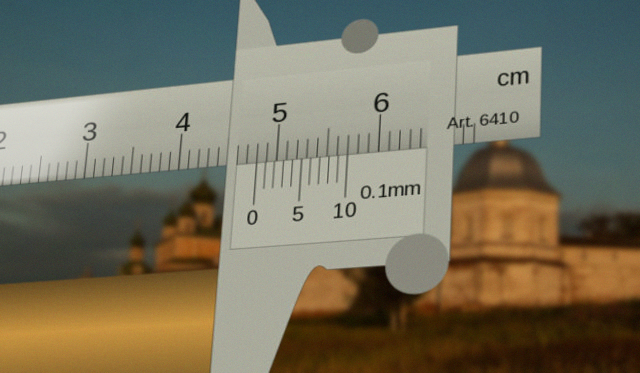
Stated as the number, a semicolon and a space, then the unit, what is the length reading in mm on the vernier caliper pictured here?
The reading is 48.0; mm
